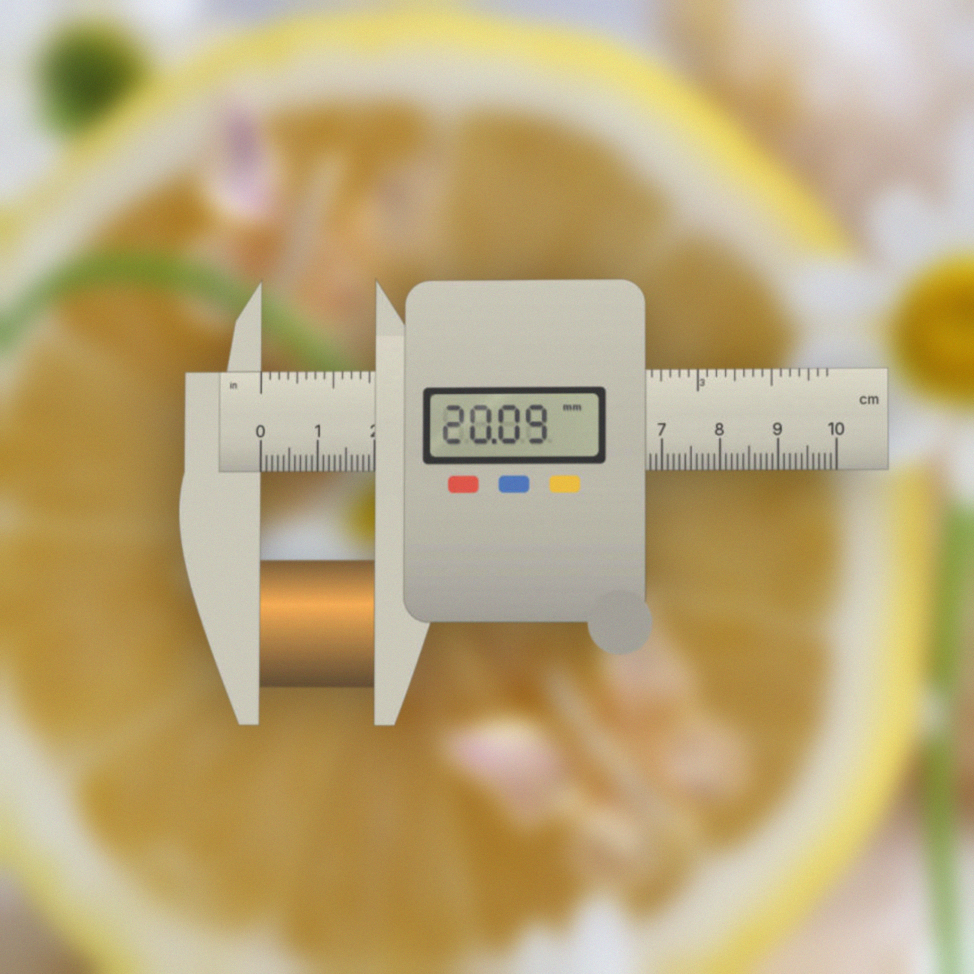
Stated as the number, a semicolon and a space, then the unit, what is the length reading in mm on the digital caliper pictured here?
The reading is 20.09; mm
